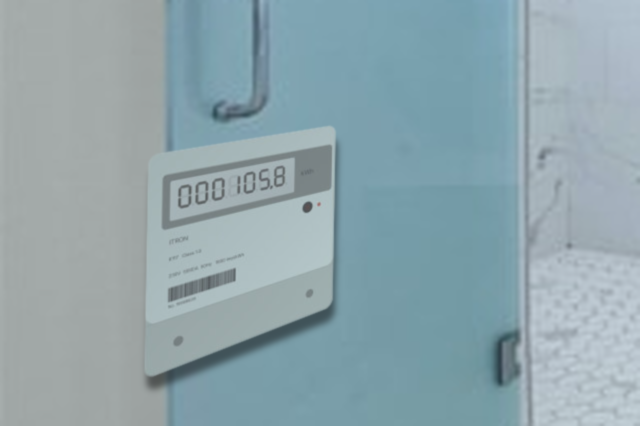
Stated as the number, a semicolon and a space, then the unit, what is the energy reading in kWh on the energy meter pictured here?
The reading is 105.8; kWh
